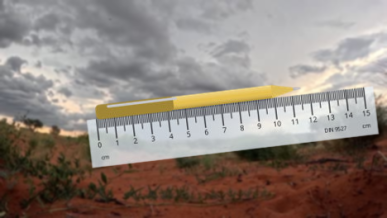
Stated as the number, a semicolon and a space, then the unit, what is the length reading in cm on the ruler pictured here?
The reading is 11.5; cm
